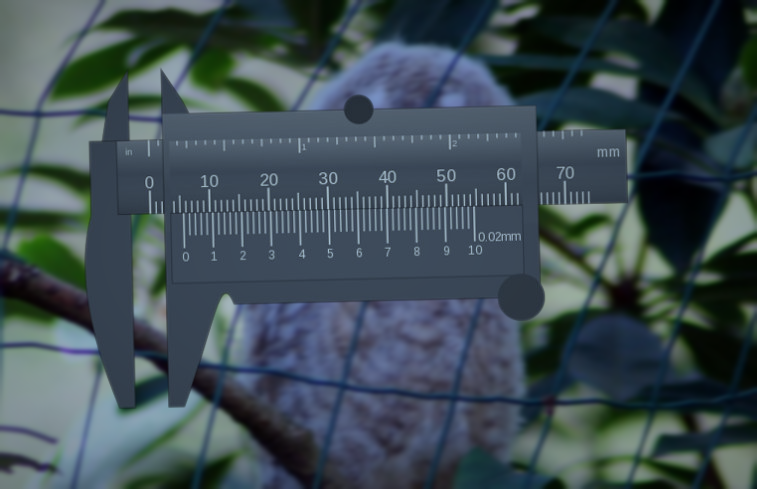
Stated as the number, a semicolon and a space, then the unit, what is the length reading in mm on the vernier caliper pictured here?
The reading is 5.6; mm
